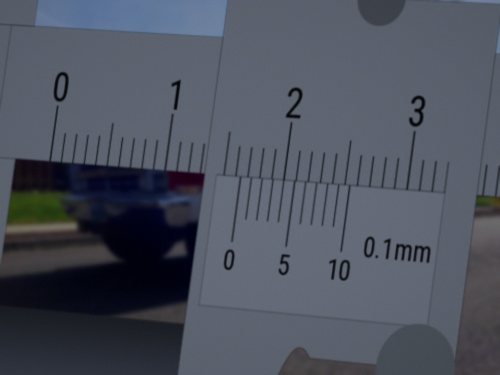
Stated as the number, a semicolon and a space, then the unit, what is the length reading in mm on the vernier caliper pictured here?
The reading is 16.4; mm
